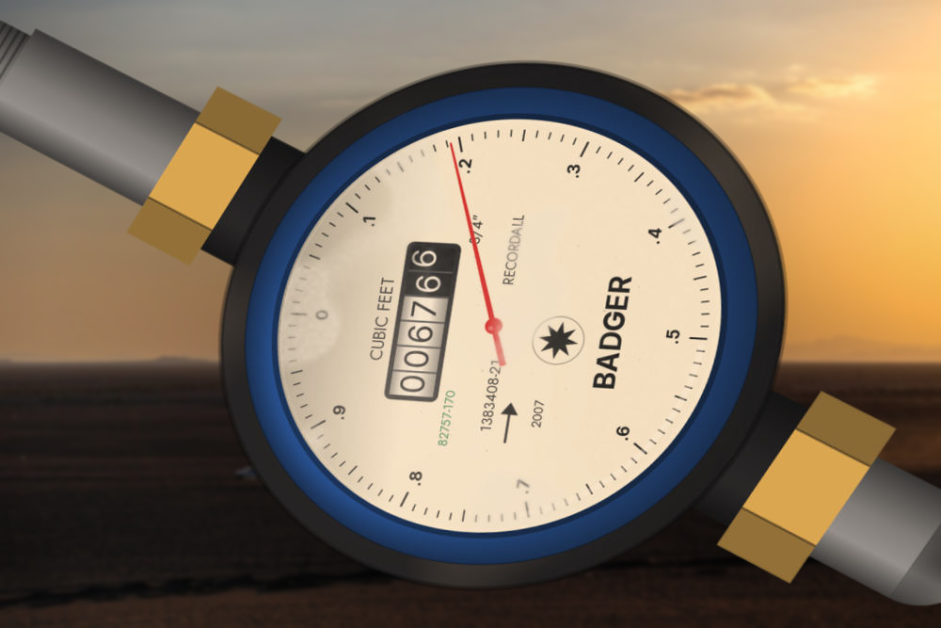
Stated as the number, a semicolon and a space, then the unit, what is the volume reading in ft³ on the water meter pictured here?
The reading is 6766.19; ft³
